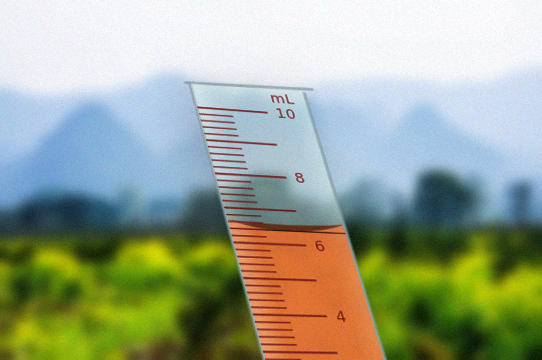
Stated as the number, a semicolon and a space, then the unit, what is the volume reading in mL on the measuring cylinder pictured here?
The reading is 6.4; mL
